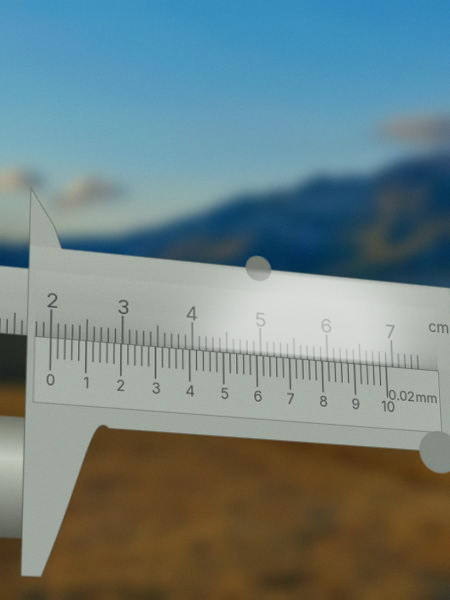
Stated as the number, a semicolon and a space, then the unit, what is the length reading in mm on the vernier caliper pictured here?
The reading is 20.0; mm
